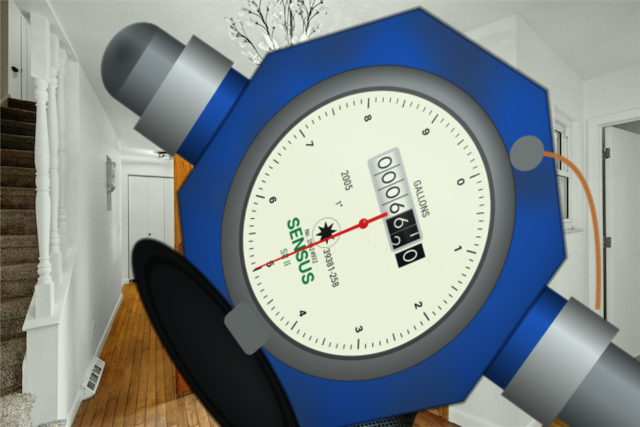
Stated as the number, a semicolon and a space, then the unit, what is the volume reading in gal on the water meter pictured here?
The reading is 6615.0; gal
